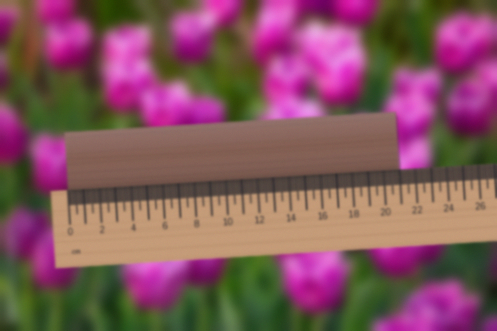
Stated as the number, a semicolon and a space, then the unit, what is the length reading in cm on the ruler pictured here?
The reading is 21; cm
